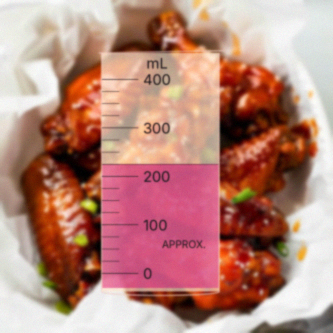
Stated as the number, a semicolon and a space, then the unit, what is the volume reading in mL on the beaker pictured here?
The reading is 225; mL
